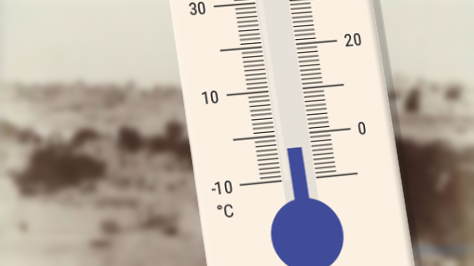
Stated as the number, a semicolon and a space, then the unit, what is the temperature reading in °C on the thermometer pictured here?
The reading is -3; °C
